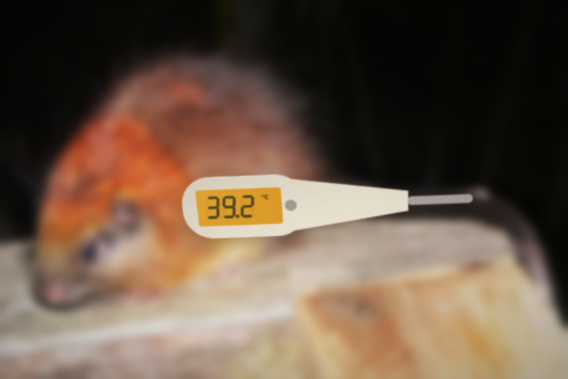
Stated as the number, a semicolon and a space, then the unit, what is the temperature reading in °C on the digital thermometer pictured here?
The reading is 39.2; °C
